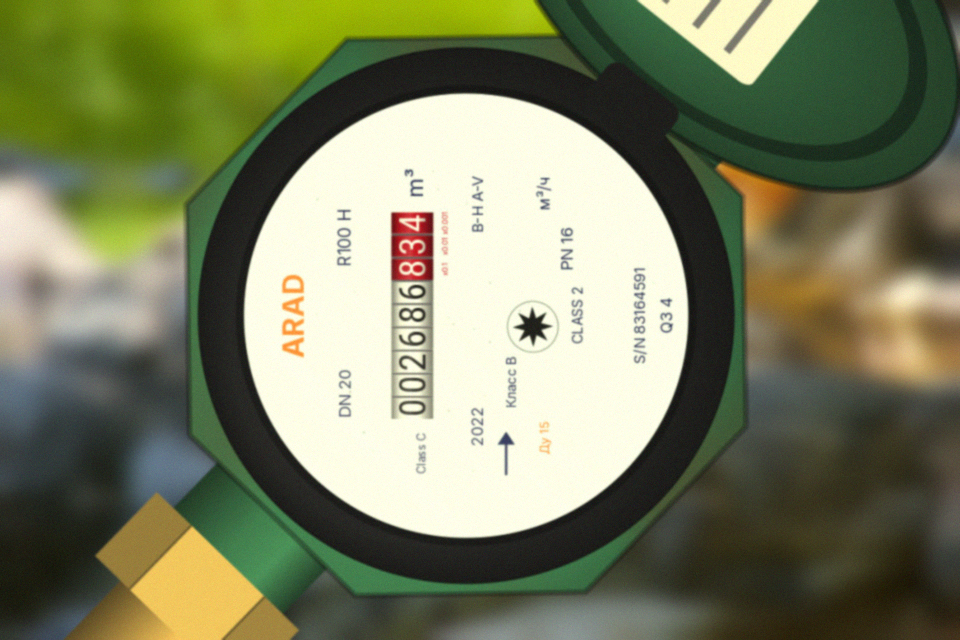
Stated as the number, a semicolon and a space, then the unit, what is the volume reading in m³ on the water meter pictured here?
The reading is 2686.834; m³
